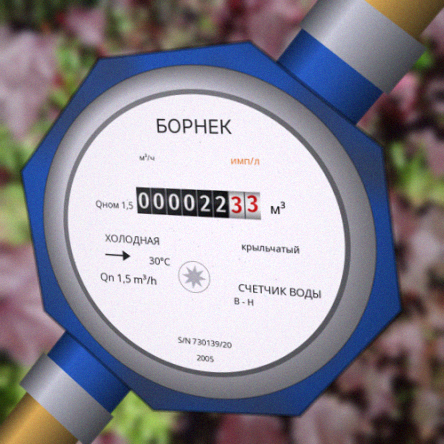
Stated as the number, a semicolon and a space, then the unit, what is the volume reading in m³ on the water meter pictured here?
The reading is 22.33; m³
